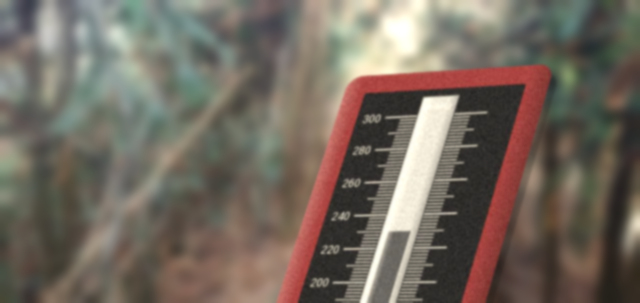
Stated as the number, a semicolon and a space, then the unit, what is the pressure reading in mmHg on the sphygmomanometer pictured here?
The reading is 230; mmHg
